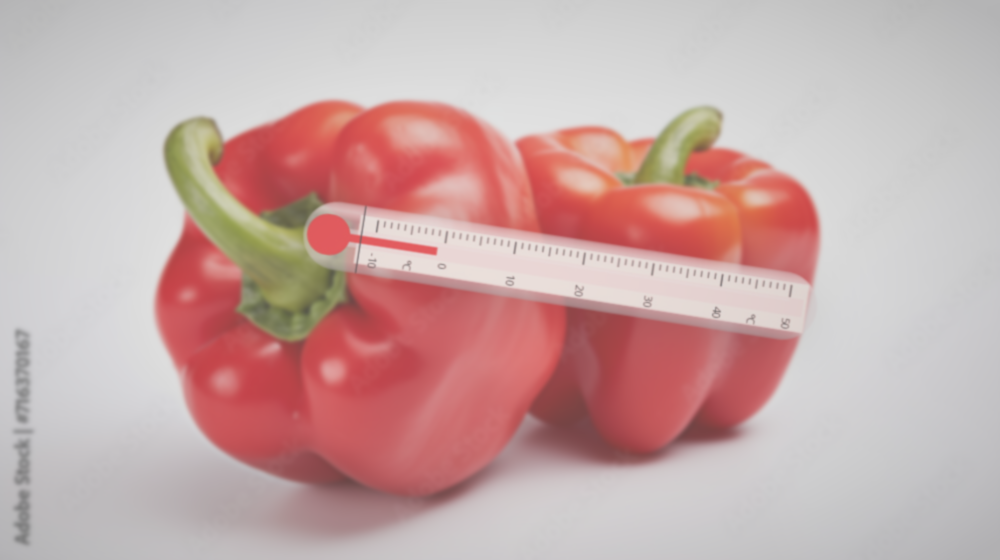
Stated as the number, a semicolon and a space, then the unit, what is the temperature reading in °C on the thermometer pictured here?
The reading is -1; °C
